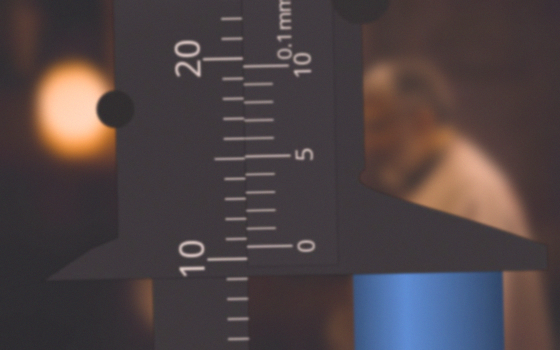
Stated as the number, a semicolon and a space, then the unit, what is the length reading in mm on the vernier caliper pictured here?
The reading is 10.6; mm
